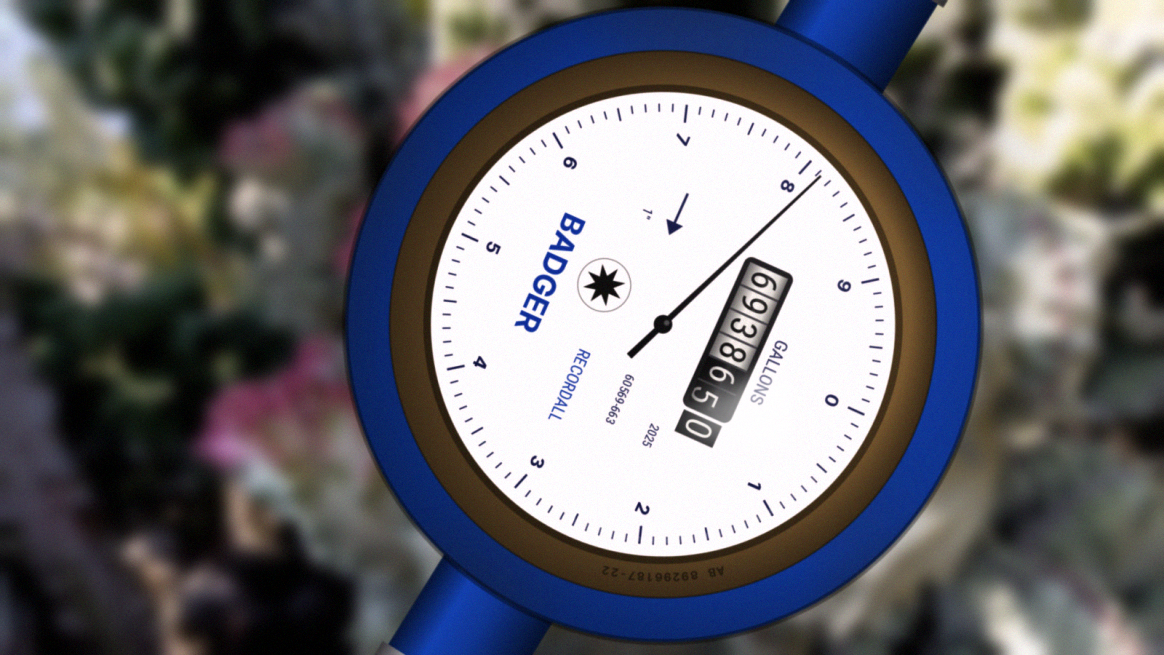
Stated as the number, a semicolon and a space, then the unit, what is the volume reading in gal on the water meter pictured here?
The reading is 6938648.1; gal
